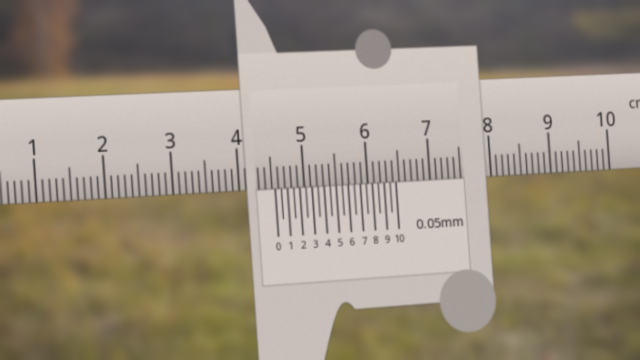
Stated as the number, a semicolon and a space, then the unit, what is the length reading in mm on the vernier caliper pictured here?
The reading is 45.5; mm
